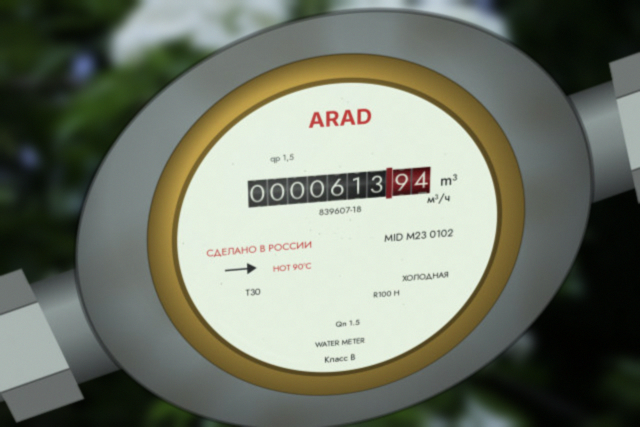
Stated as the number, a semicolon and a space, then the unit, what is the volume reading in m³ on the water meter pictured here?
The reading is 613.94; m³
